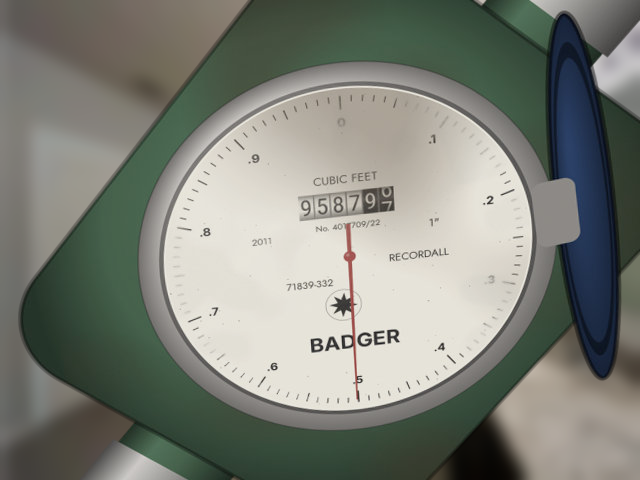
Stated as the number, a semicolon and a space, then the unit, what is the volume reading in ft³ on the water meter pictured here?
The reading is 958796.50; ft³
